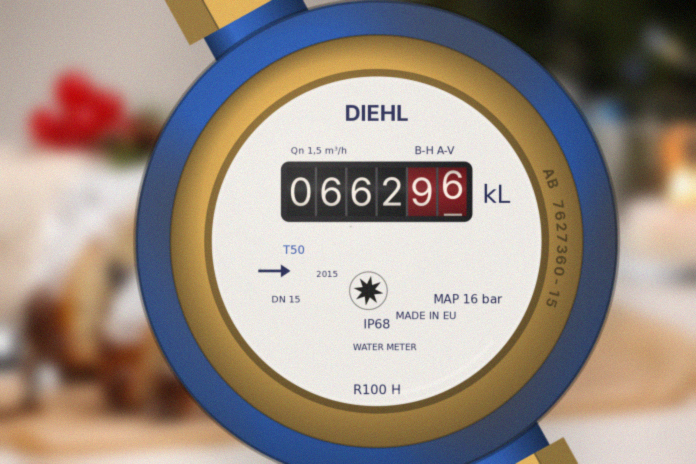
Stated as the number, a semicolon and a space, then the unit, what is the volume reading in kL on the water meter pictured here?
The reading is 662.96; kL
